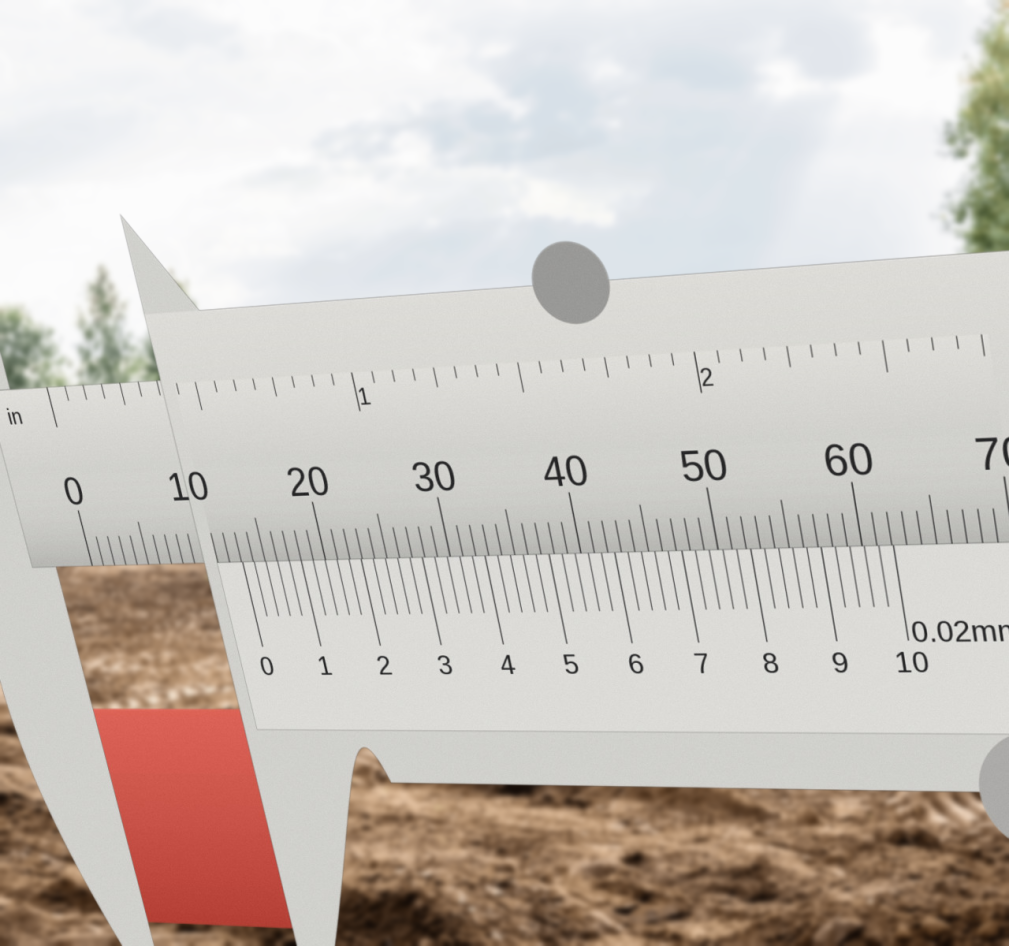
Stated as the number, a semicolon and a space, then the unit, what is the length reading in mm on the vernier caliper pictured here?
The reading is 13.1; mm
